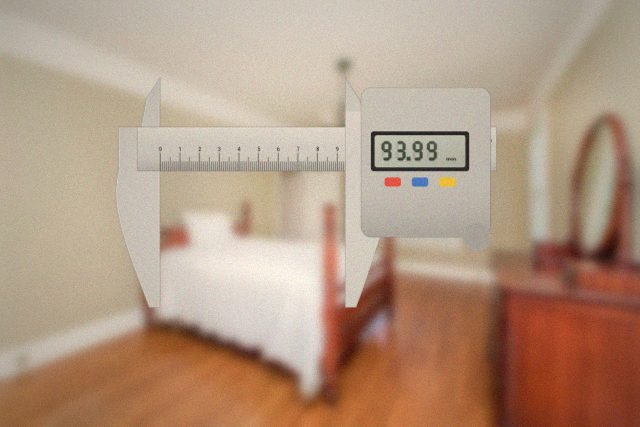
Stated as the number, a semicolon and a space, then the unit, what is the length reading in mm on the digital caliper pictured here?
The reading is 93.99; mm
